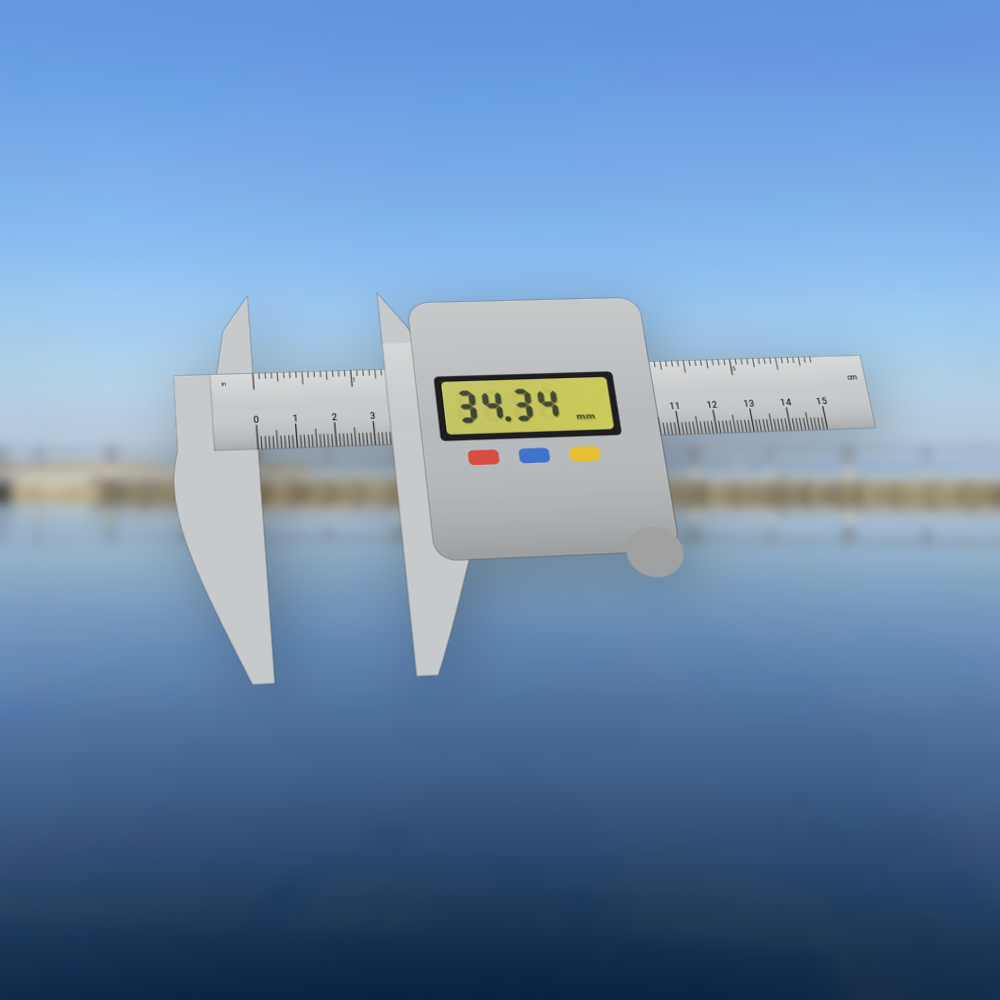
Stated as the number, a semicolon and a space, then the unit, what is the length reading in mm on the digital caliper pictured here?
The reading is 34.34; mm
